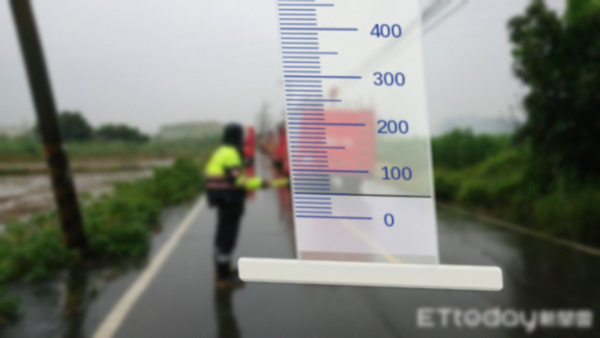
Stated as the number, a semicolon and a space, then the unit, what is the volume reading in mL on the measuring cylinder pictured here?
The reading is 50; mL
